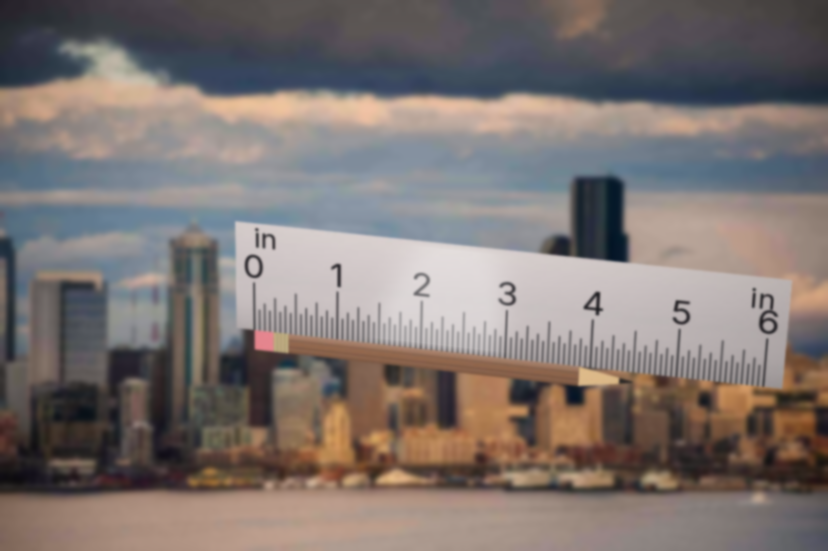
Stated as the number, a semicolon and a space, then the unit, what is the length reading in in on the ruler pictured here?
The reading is 4.5; in
